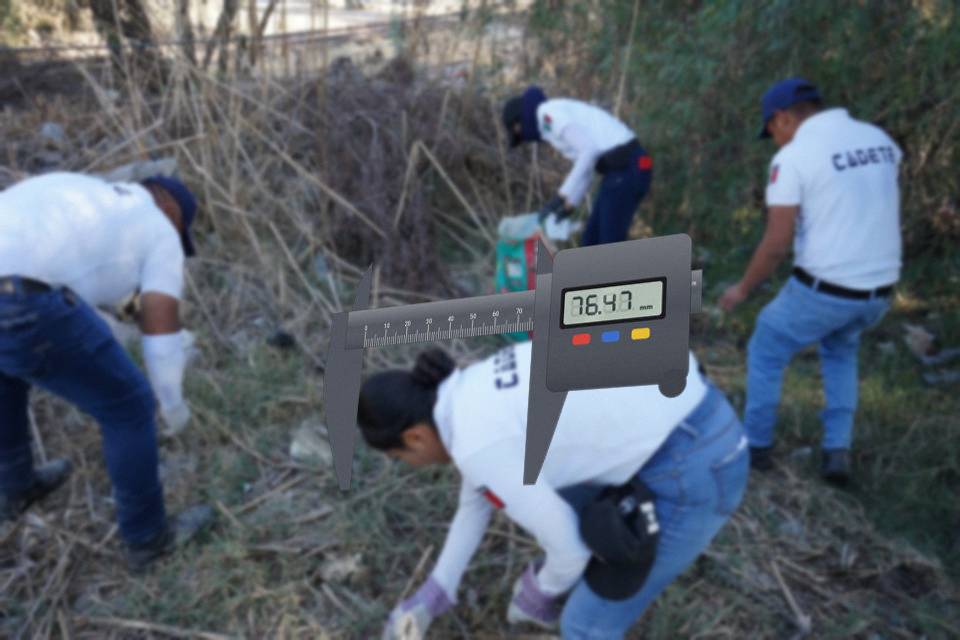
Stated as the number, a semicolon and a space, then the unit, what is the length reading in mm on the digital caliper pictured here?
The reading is 76.47; mm
